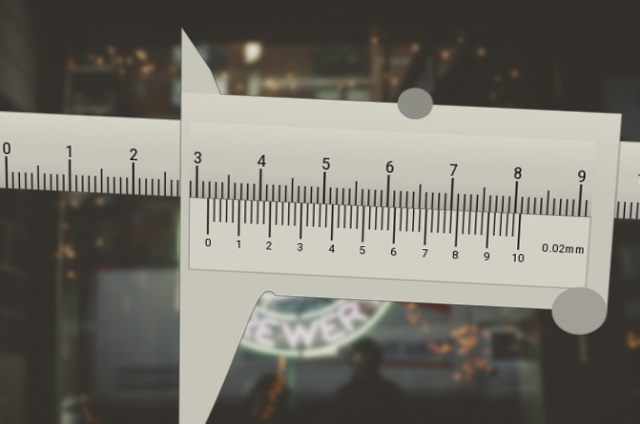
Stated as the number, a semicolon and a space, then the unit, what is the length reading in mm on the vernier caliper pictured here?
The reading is 31.8; mm
